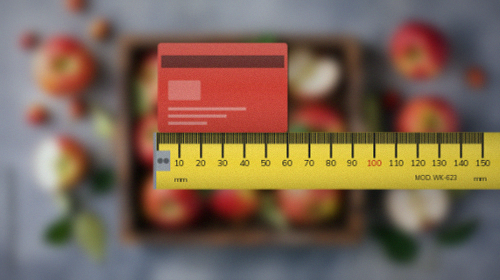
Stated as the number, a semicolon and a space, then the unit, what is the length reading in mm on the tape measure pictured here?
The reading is 60; mm
